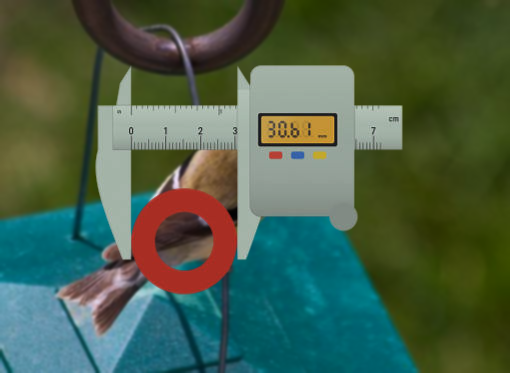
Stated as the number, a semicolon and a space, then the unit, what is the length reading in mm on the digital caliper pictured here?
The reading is 30.61; mm
